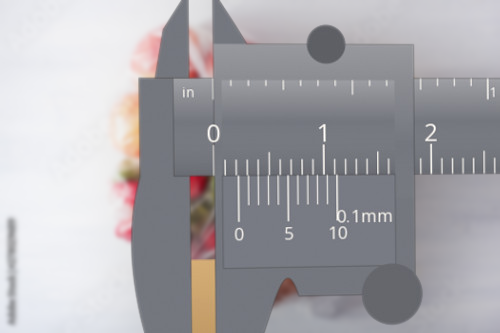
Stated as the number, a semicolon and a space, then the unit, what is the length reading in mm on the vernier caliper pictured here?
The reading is 2.2; mm
